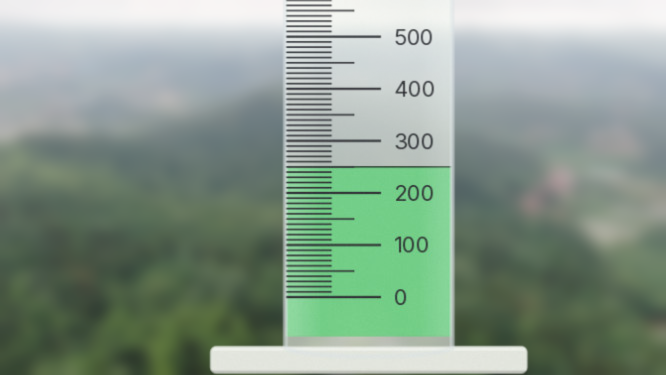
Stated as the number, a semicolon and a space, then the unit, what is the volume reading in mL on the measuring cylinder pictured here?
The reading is 250; mL
